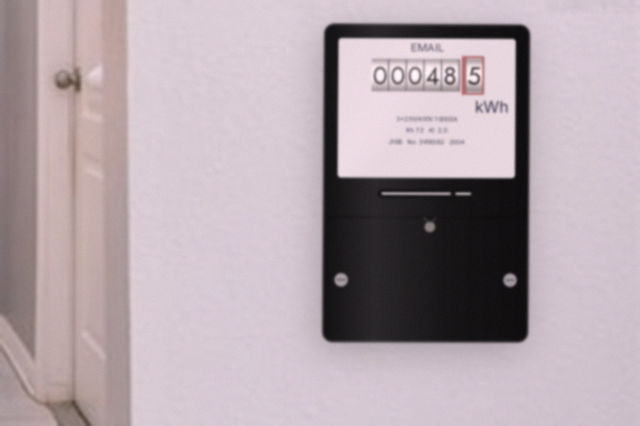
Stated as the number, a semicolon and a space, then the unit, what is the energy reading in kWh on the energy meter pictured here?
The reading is 48.5; kWh
